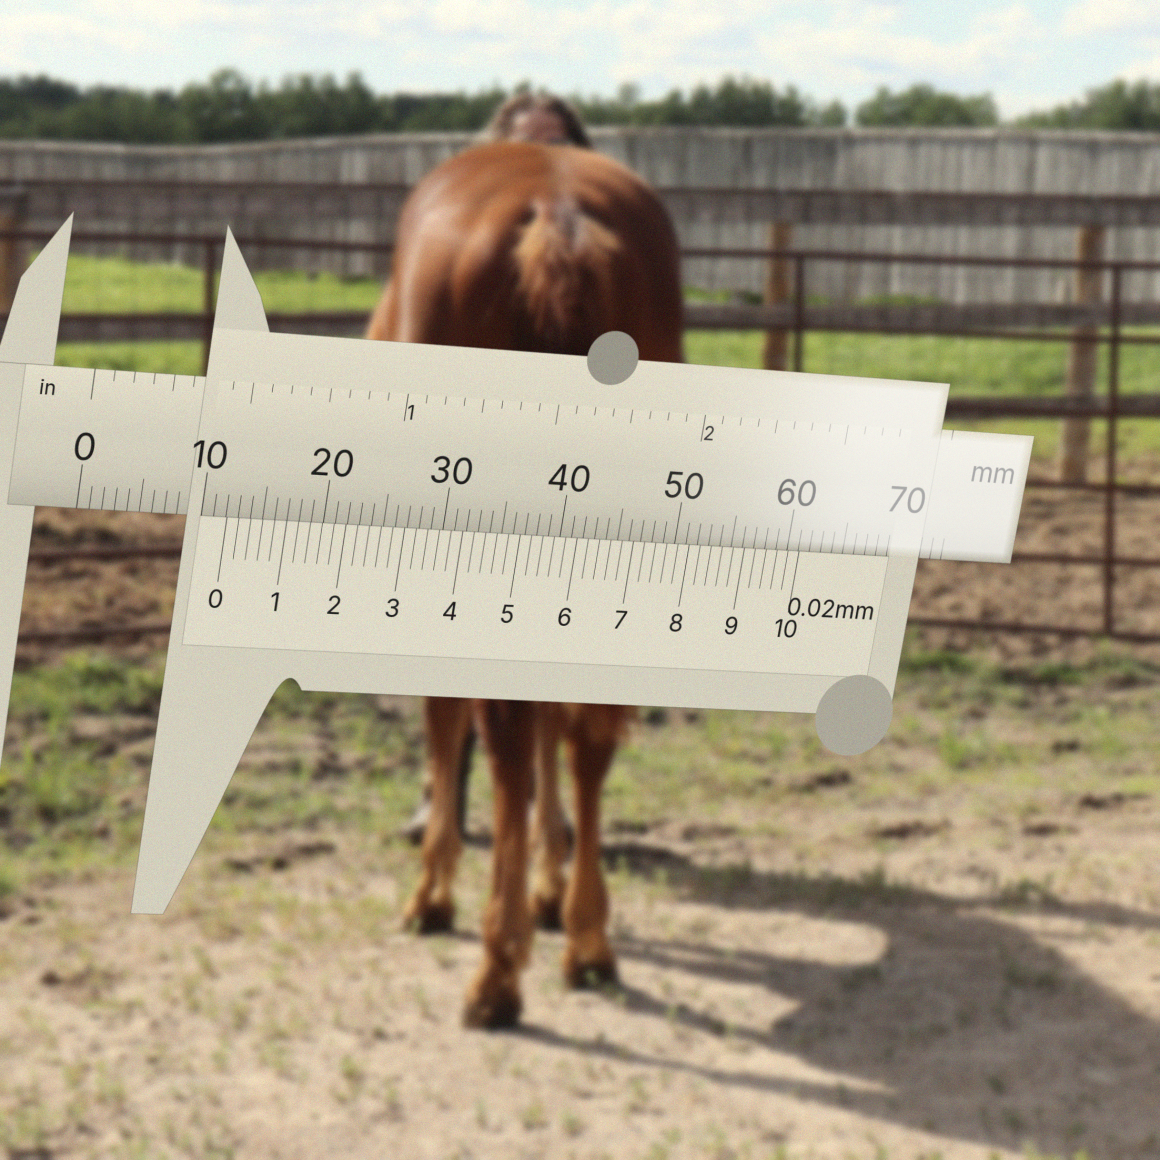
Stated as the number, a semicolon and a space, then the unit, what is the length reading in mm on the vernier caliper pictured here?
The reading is 12.1; mm
